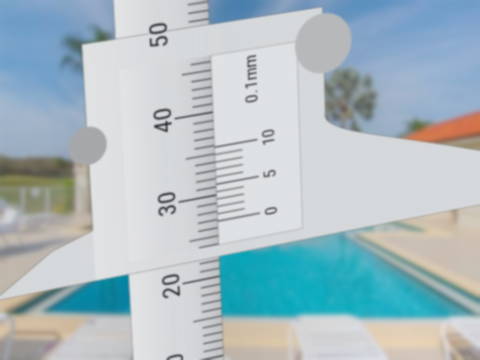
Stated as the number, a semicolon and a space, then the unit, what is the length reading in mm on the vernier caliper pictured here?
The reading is 26.8; mm
